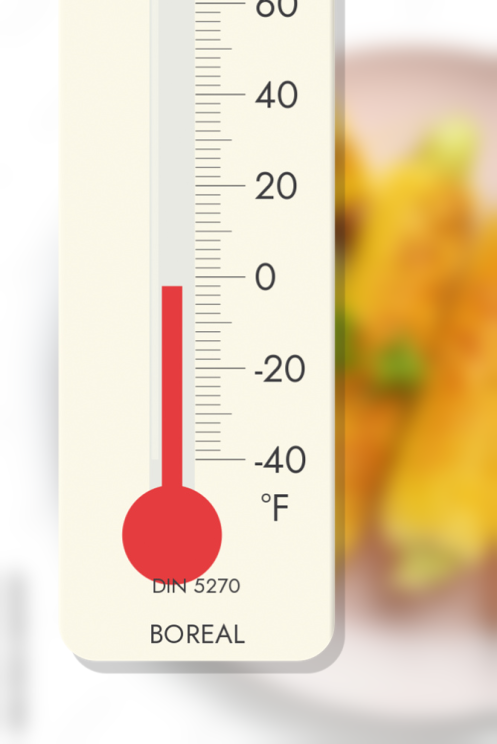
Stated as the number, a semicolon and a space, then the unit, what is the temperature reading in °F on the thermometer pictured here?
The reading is -2; °F
